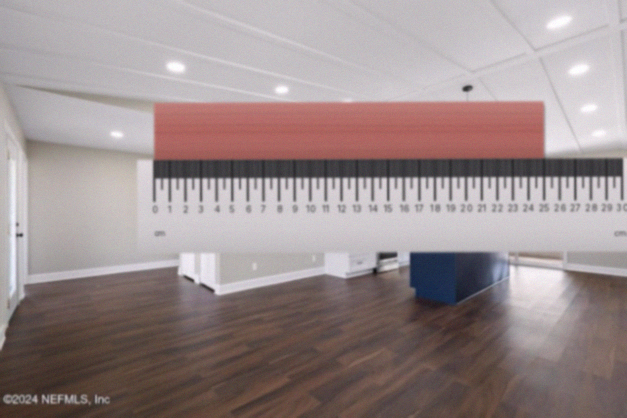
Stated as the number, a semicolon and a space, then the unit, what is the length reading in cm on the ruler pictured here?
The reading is 25; cm
